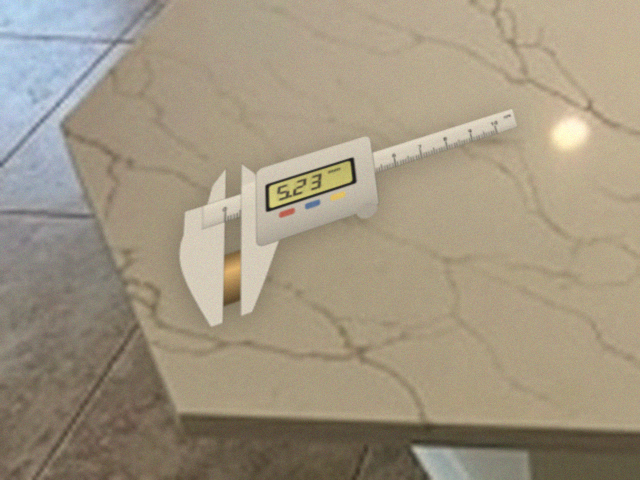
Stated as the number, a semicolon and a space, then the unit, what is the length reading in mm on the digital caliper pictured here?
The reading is 5.23; mm
